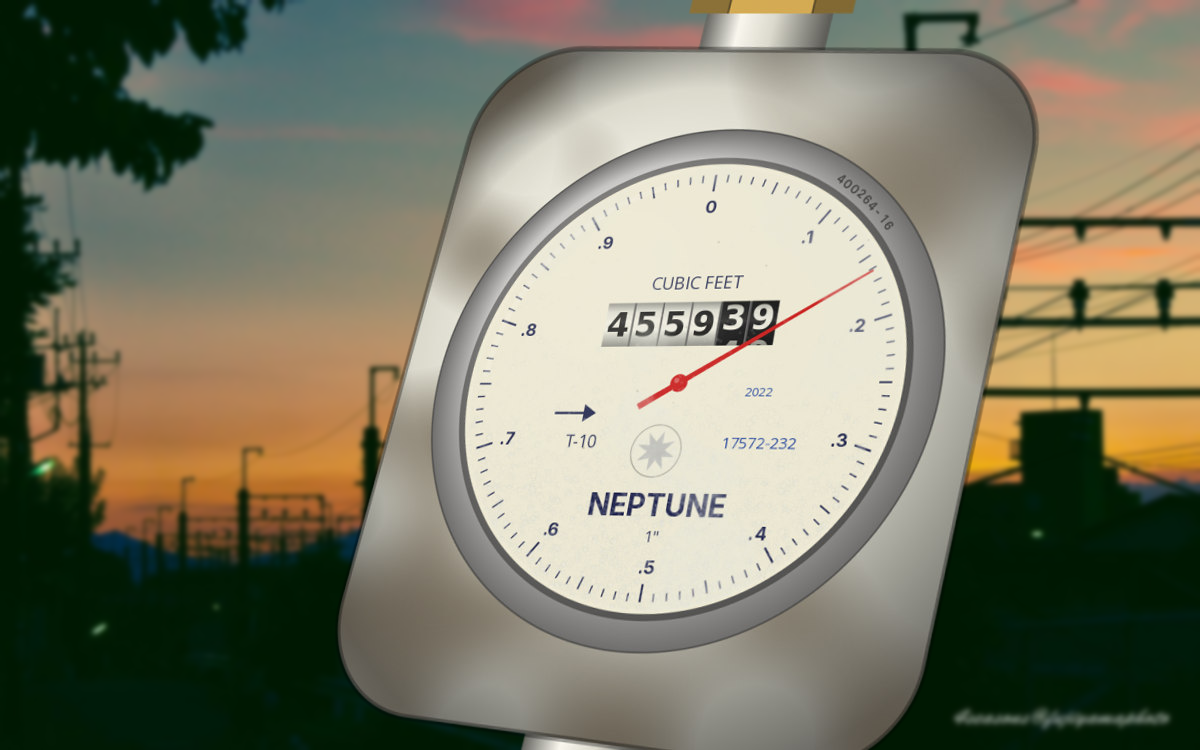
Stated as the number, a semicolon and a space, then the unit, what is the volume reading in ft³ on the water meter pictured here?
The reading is 455939.16; ft³
